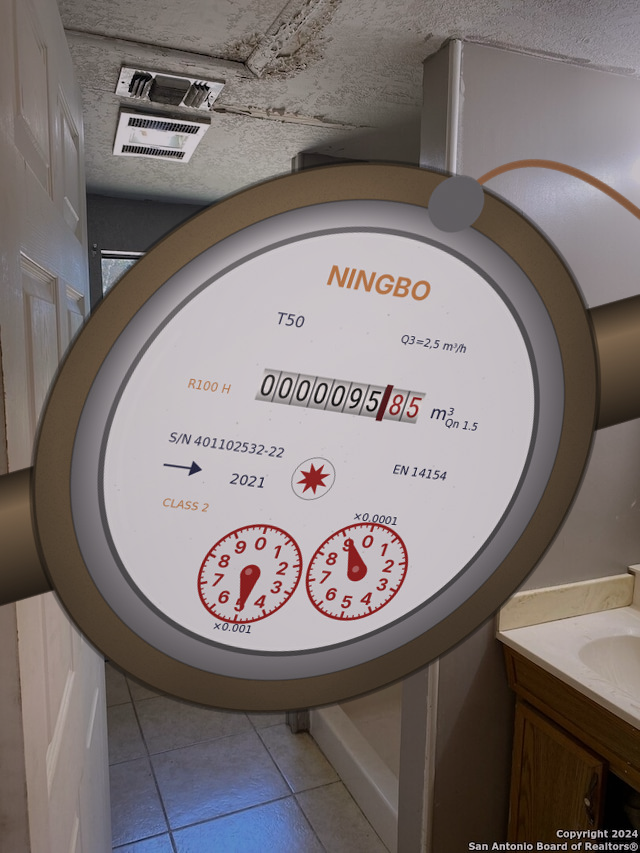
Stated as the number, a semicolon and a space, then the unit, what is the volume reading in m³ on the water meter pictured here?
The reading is 95.8549; m³
